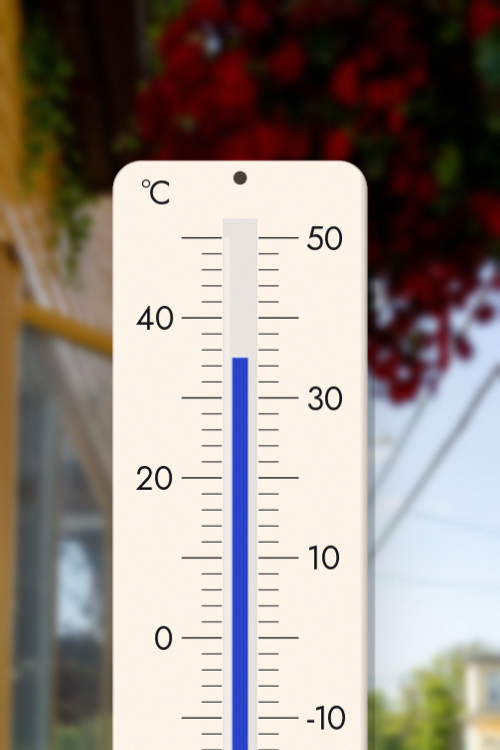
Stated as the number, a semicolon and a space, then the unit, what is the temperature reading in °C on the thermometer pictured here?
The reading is 35; °C
